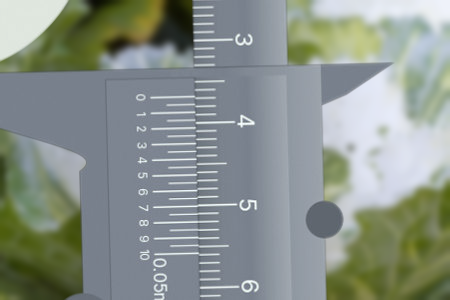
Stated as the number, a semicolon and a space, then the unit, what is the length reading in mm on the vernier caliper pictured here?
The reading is 36.8; mm
